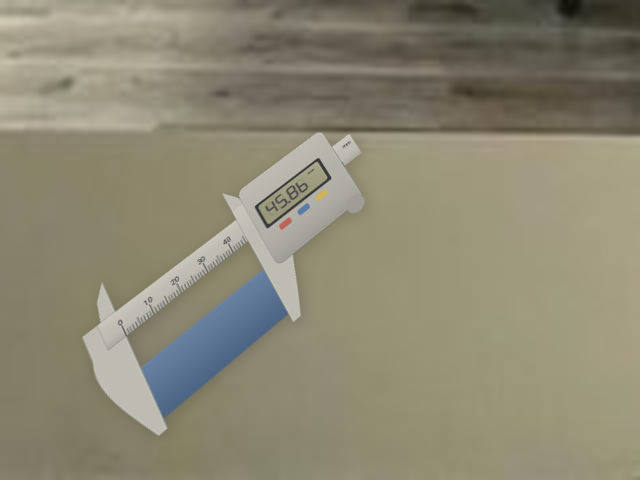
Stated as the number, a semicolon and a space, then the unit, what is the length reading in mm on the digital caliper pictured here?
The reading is 45.86; mm
